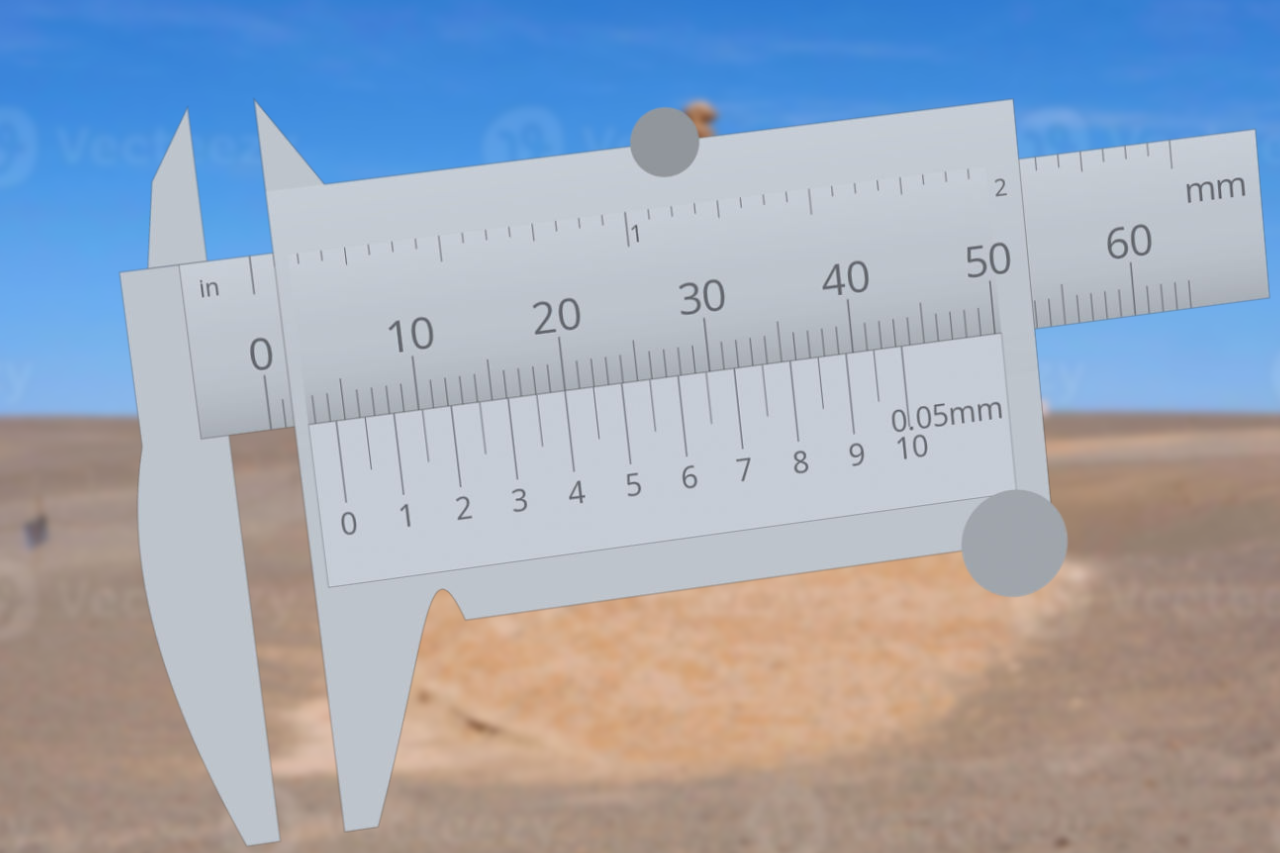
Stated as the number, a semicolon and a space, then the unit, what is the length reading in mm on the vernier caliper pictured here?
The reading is 4.4; mm
